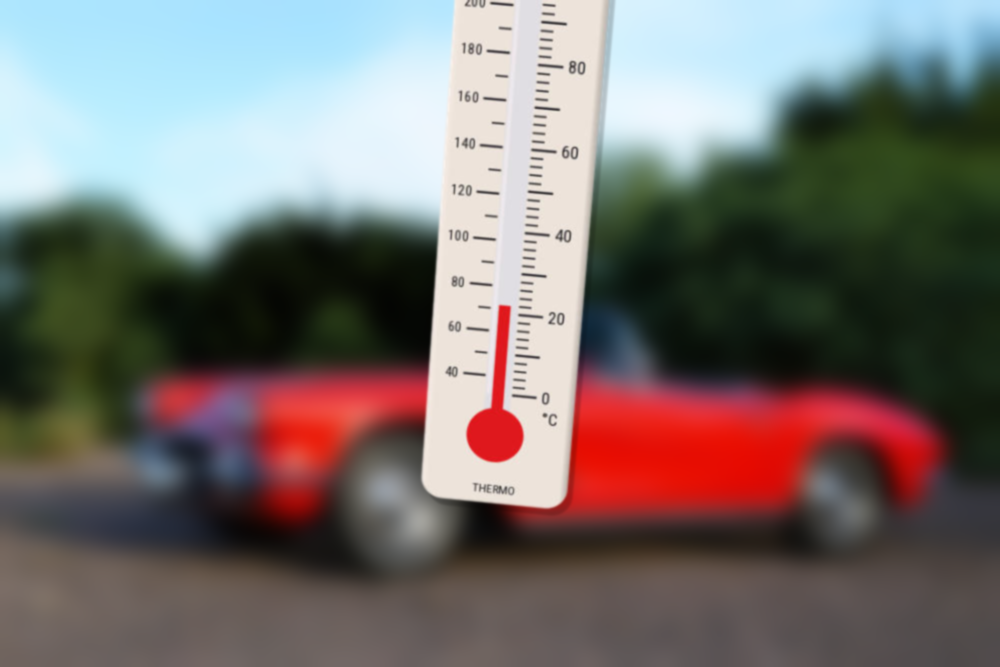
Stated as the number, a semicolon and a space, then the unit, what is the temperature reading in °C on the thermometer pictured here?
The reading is 22; °C
